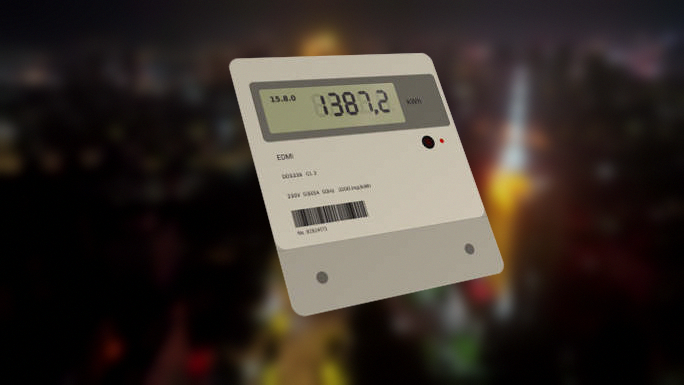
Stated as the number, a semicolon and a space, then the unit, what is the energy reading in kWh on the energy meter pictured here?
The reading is 1387.2; kWh
